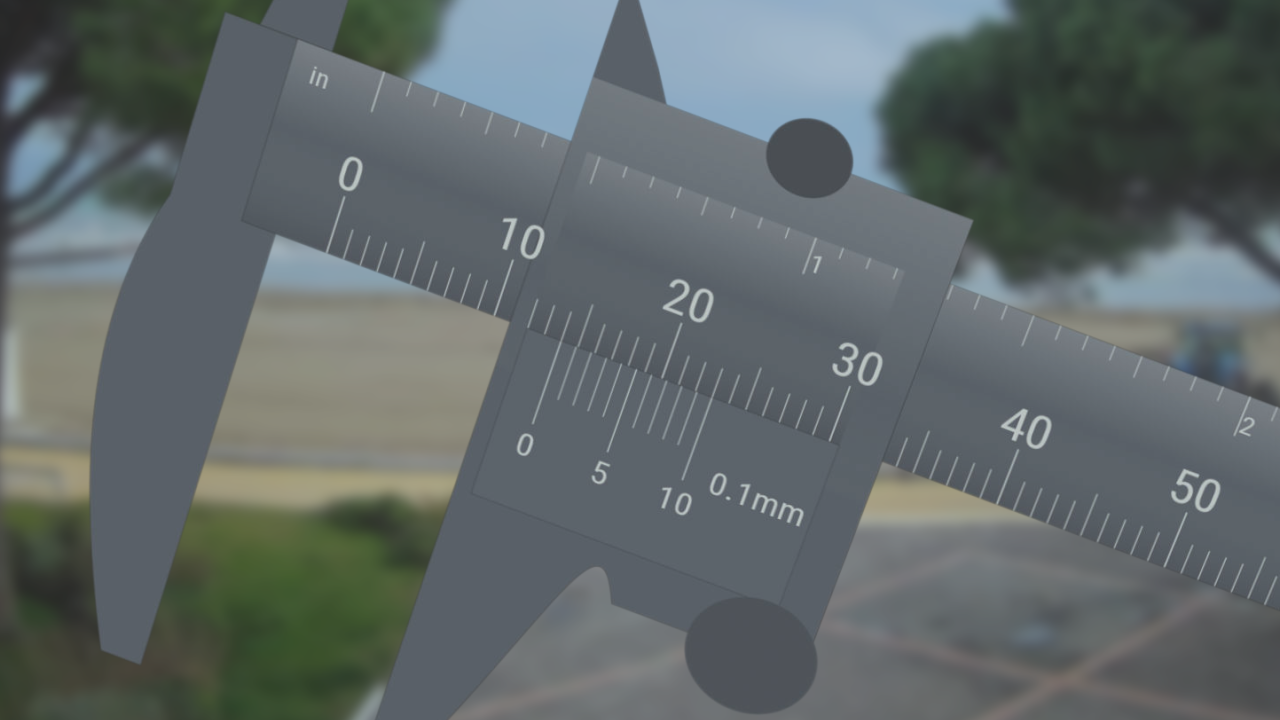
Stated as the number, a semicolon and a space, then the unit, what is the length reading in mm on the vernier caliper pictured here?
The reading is 14.0; mm
